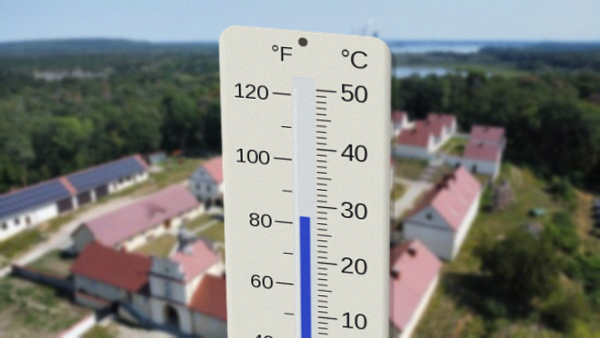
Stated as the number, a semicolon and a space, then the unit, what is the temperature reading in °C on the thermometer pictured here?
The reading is 28; °C
